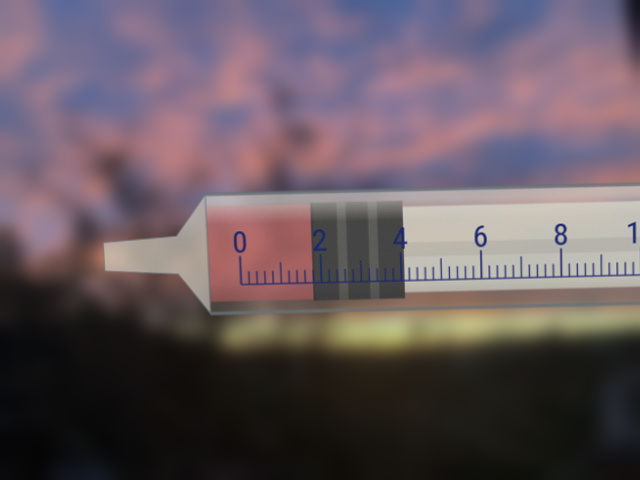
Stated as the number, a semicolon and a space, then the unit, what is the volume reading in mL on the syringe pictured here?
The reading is 1.8; mL
